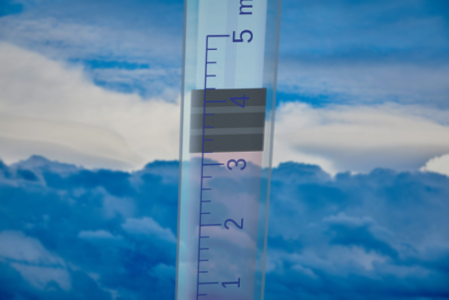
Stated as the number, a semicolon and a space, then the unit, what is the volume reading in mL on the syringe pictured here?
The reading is 3.2; mL
